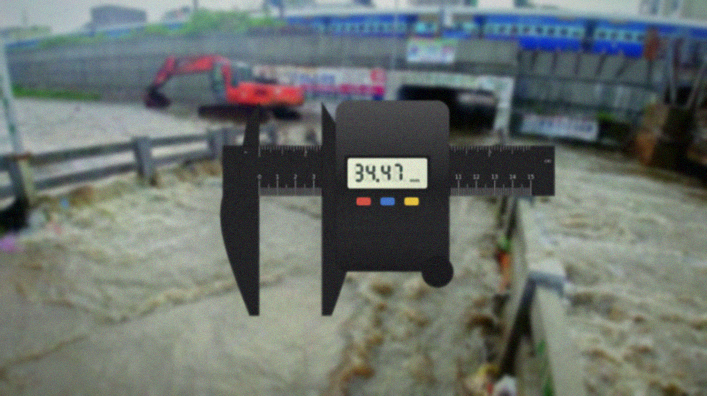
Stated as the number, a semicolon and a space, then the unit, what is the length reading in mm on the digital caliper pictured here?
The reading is 34.47; mm
